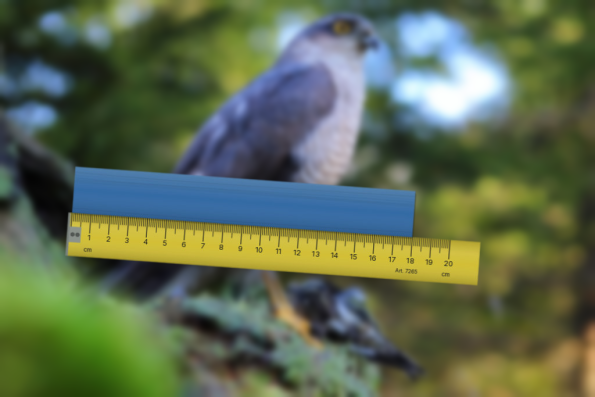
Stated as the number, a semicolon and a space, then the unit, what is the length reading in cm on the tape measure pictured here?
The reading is 18; cm
